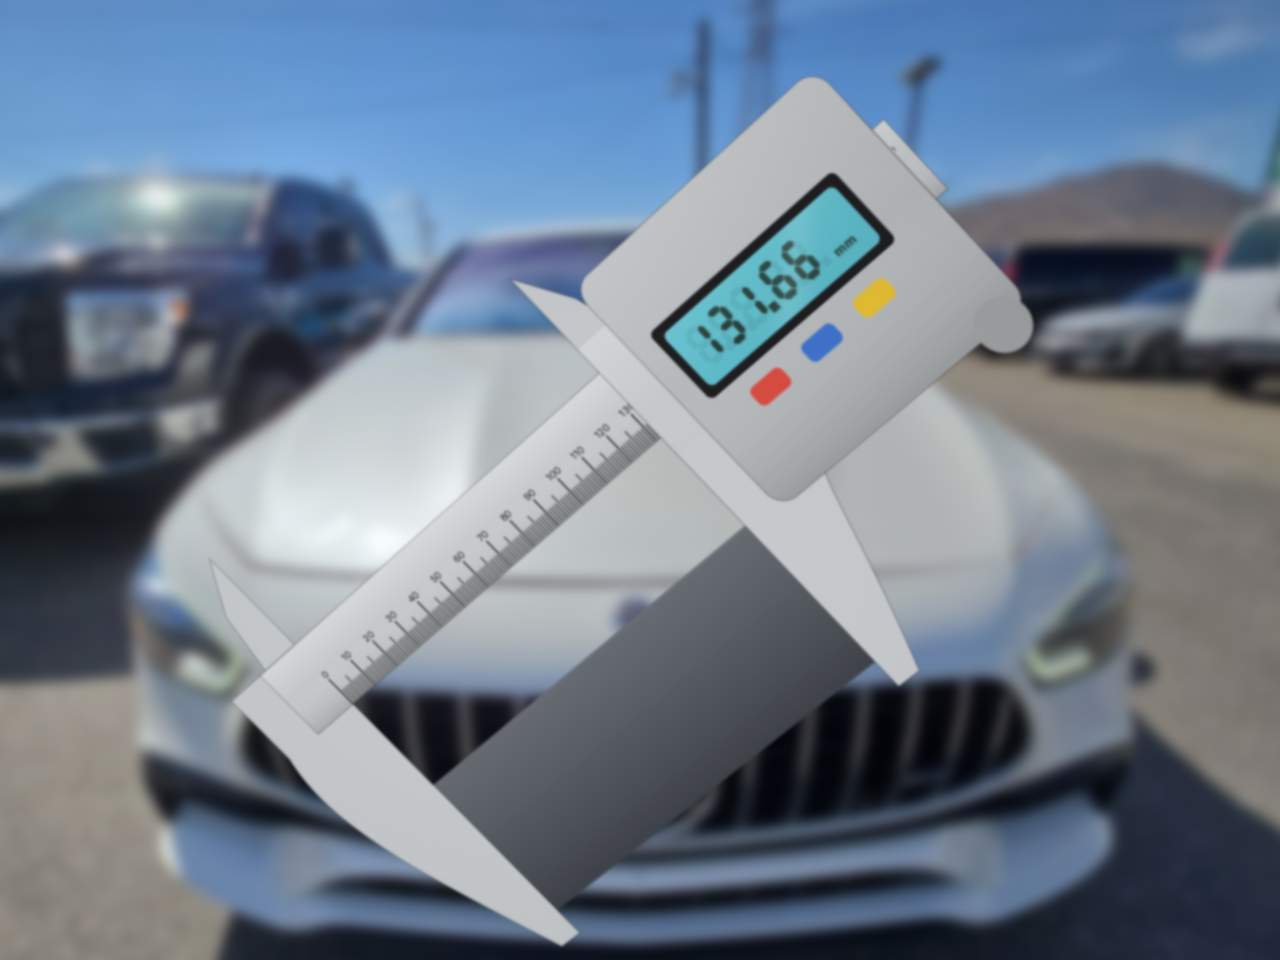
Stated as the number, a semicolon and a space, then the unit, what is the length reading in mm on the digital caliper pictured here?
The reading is 131.66; mm
